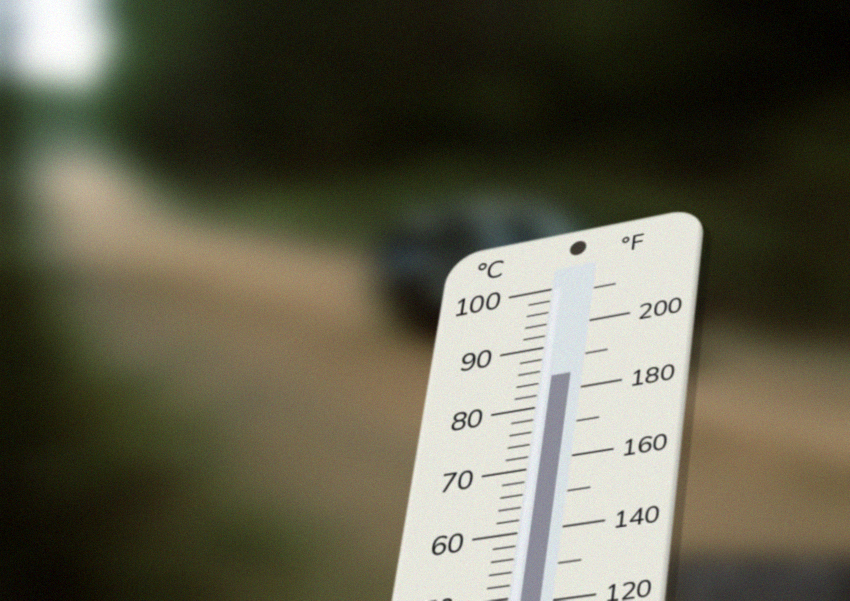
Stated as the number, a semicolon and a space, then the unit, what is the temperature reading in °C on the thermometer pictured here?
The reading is 85; °C
